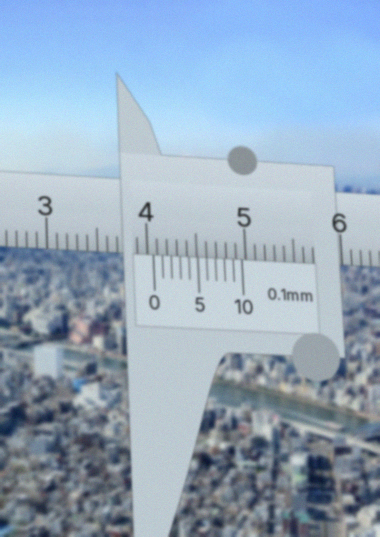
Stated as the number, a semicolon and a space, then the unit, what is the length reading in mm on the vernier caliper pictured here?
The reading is 40.6; mm
